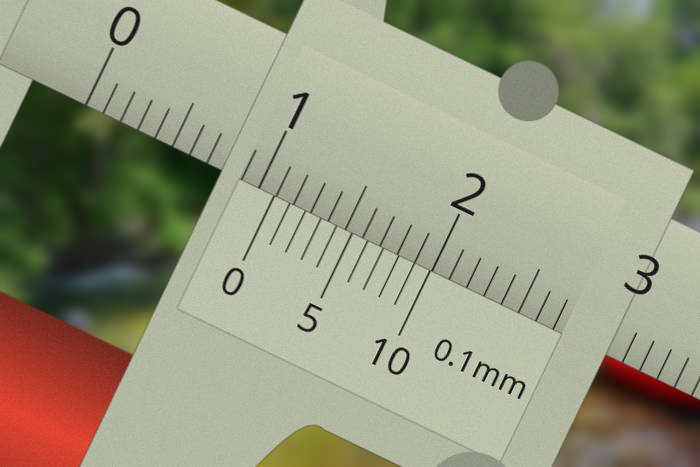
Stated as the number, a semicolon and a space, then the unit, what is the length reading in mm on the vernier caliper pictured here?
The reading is 10.9; mm
